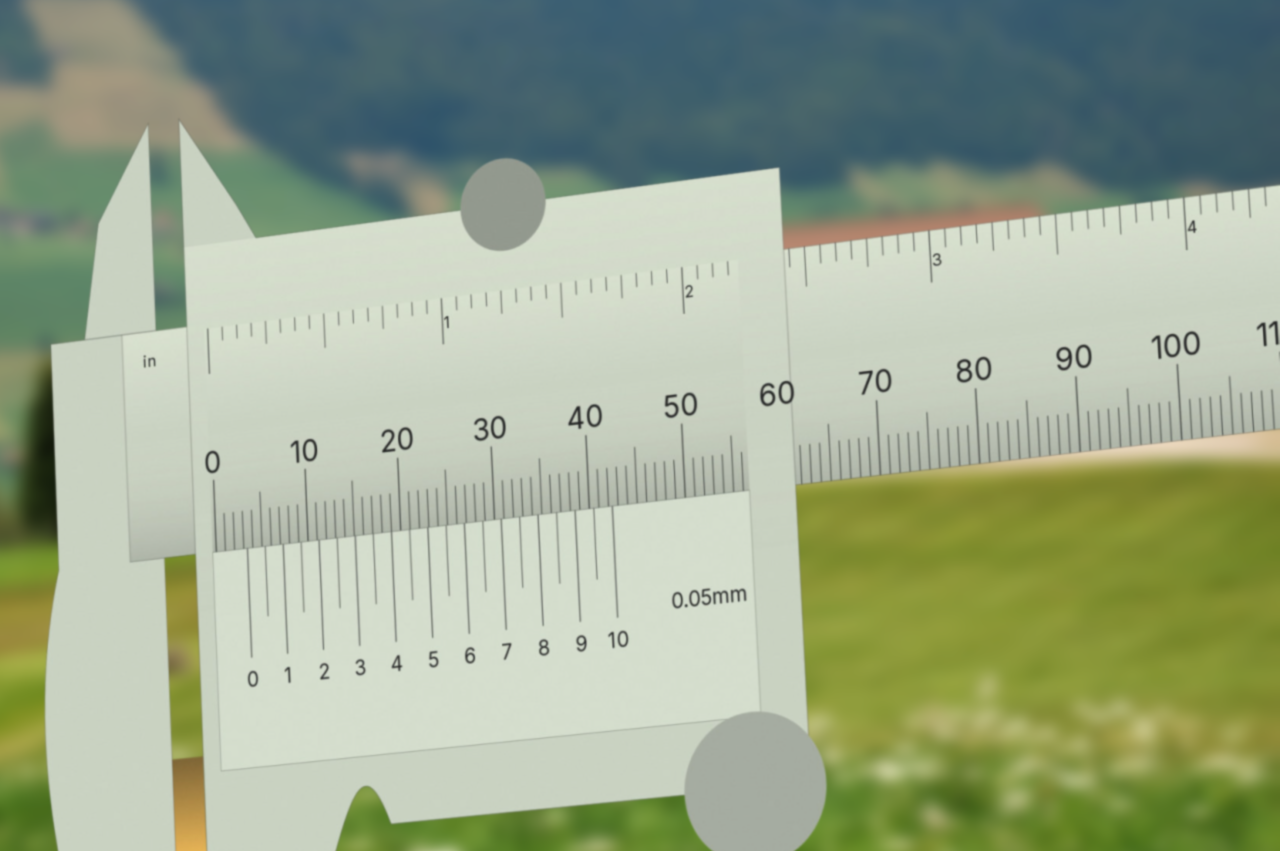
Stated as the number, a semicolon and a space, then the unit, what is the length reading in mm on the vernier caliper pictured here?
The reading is 3.4; mm
